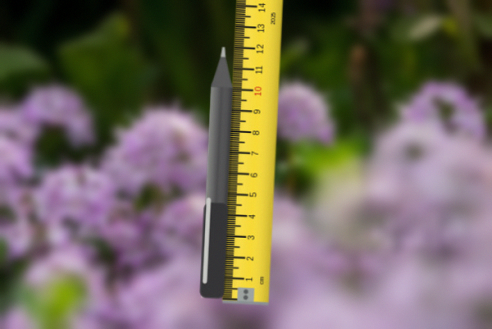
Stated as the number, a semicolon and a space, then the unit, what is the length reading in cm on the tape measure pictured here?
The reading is 12; cm
